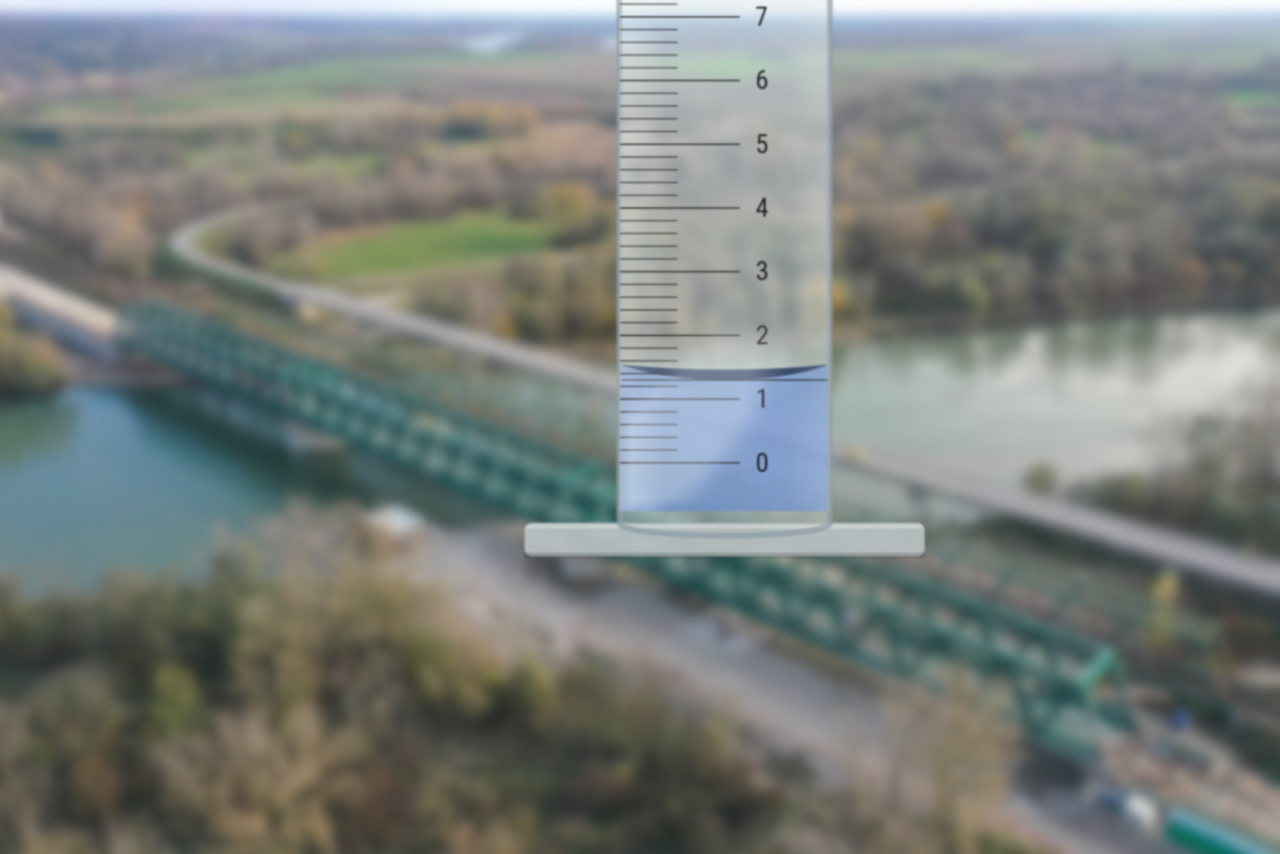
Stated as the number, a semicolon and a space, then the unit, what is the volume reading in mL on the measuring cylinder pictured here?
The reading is 1.3; mL
